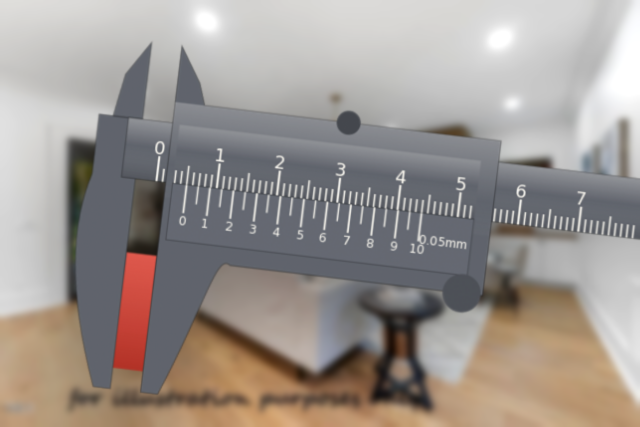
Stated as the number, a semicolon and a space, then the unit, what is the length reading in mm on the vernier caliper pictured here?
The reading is 5.0; mm
